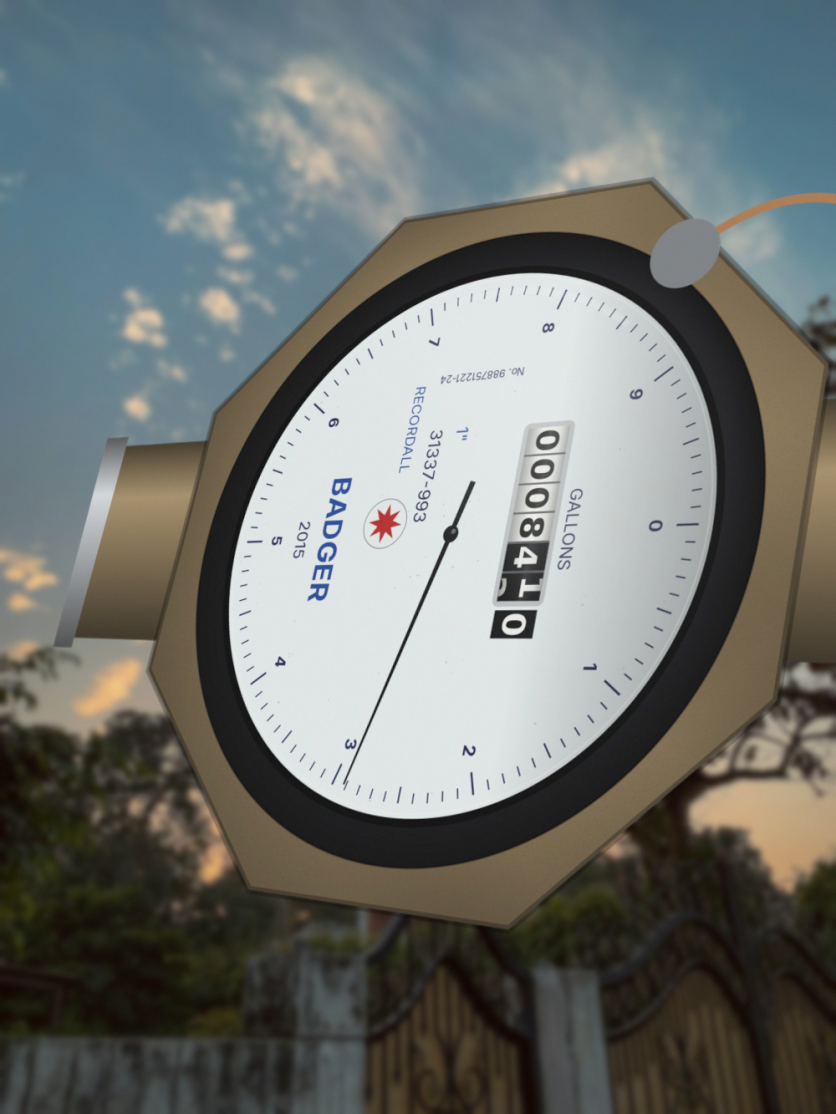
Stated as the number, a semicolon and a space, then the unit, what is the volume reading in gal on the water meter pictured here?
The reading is 8412.9; gal
